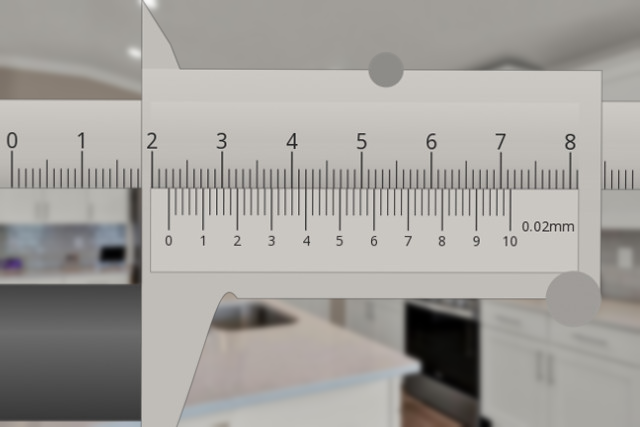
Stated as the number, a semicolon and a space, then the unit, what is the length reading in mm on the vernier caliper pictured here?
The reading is 22.4; mm
